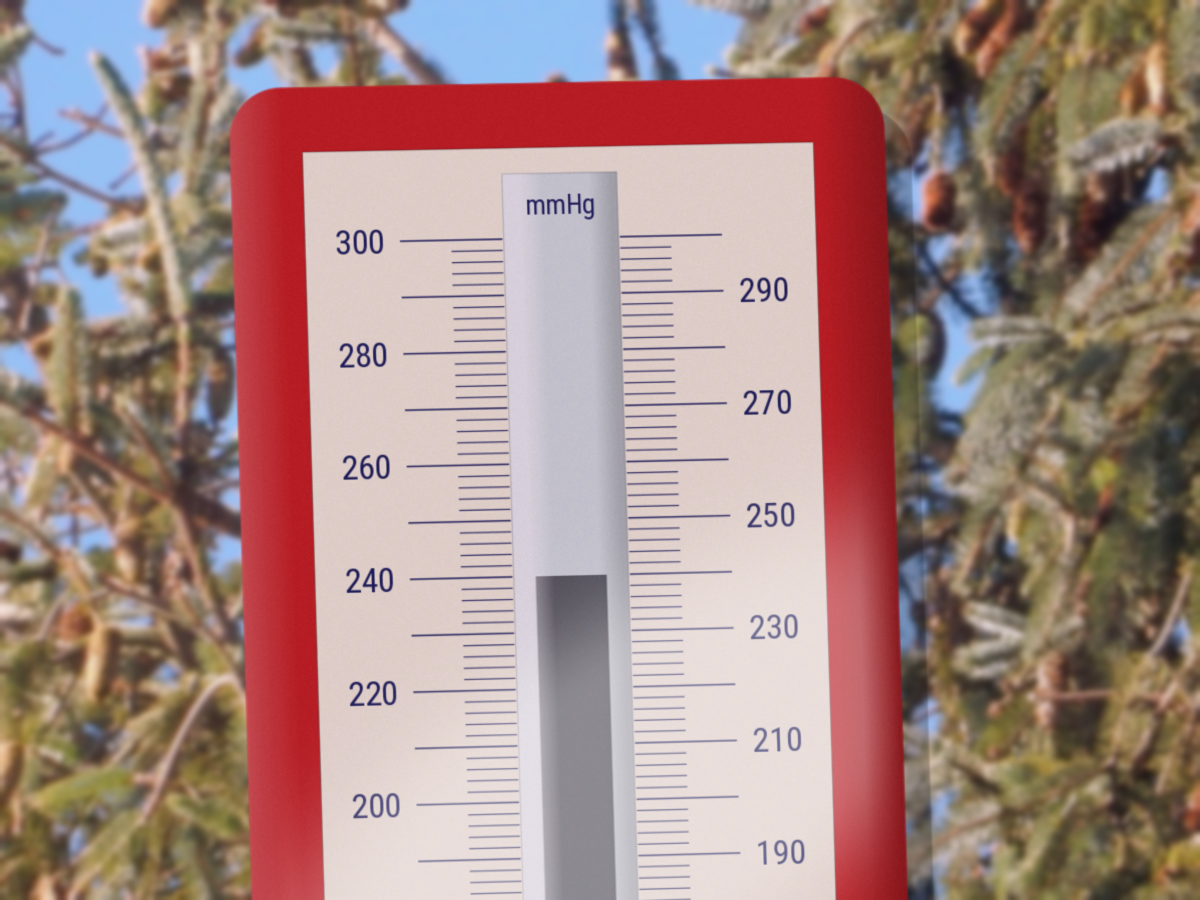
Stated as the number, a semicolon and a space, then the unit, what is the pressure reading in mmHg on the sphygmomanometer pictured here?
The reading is 240; mmHg
